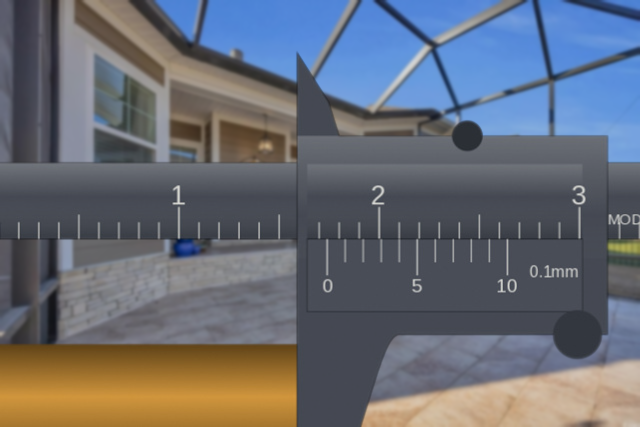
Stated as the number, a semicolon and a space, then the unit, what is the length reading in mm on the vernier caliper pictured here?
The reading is 17.4; mm
